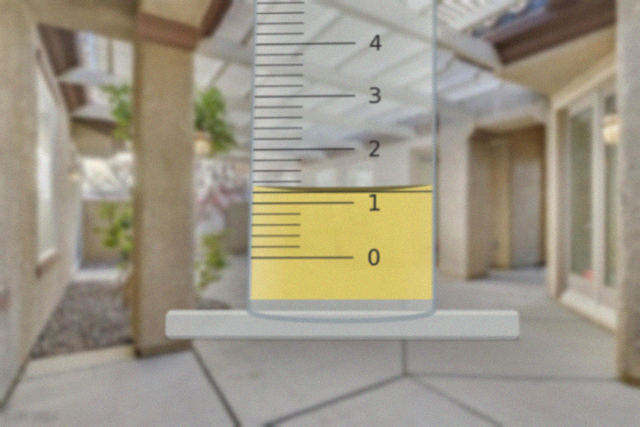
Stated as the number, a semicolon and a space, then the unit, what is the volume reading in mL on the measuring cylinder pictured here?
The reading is 1.2; mL
